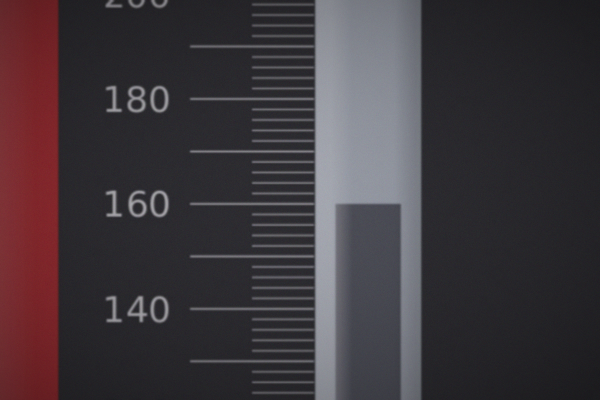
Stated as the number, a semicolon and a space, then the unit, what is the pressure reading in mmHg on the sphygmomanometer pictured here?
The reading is 160; mmHg
